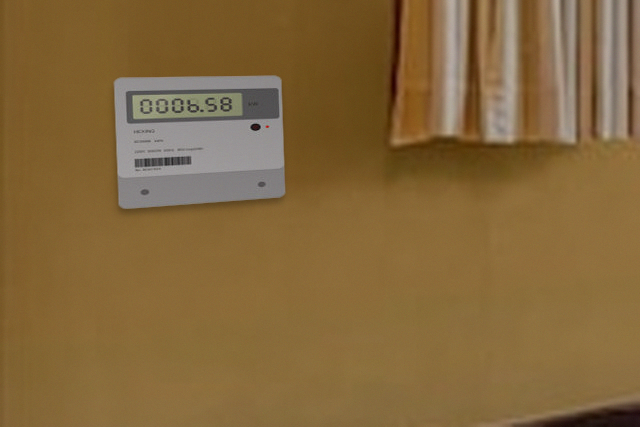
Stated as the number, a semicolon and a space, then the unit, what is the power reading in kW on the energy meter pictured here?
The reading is 6.58; kW
